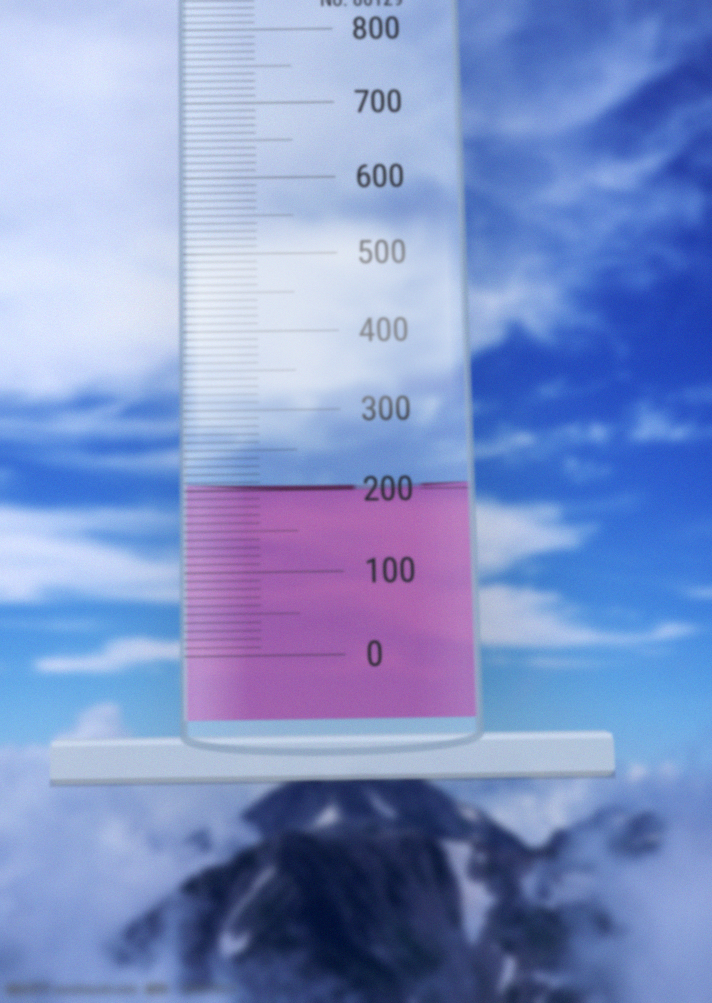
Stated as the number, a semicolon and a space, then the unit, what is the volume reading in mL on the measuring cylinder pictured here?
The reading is 200; mL
